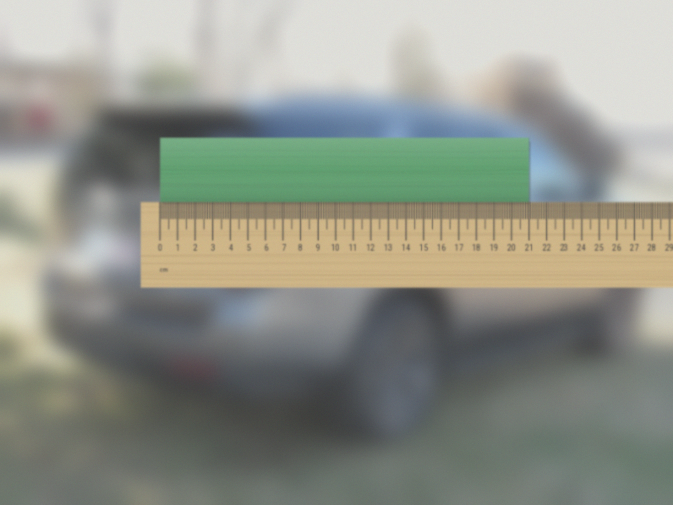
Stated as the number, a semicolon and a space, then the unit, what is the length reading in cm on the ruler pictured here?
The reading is 21; cm
